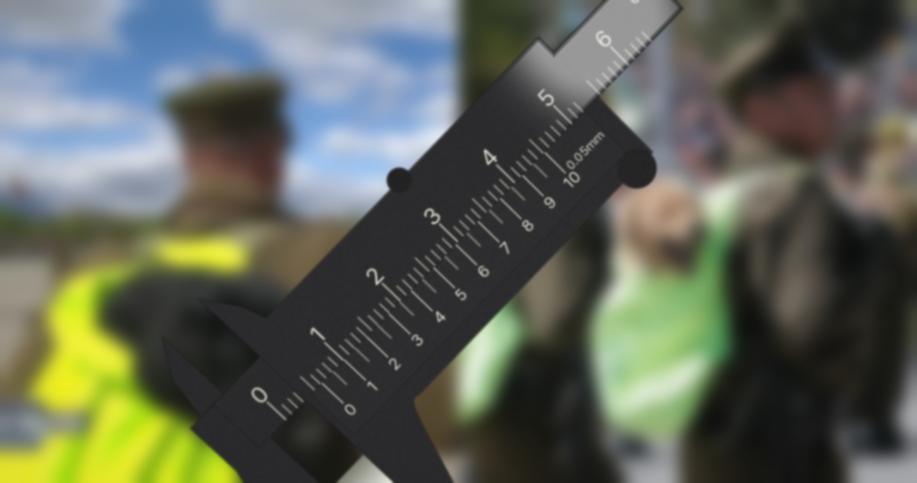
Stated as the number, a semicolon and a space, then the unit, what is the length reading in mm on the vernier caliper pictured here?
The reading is 6.2; mm
